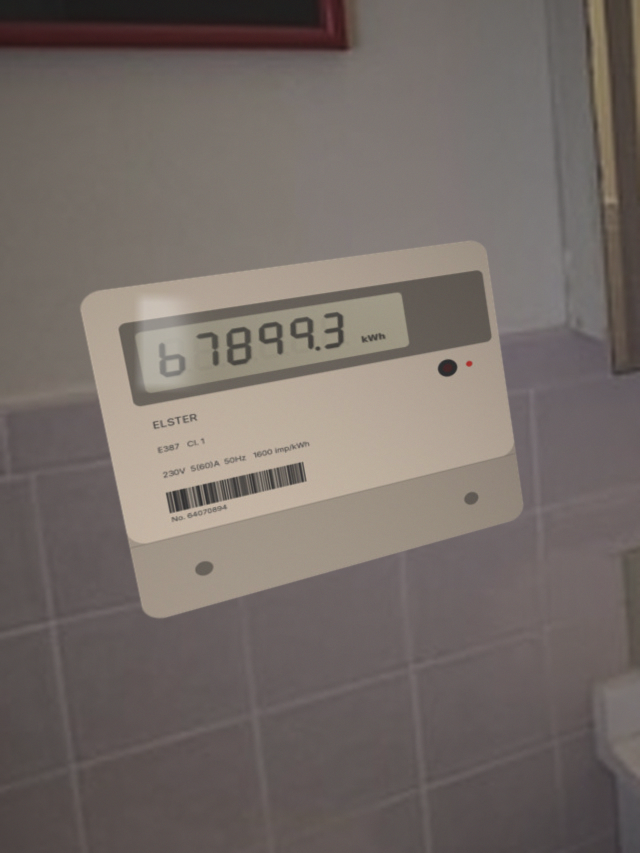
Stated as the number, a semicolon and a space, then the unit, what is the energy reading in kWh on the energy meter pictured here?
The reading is 67899.3; kWh
